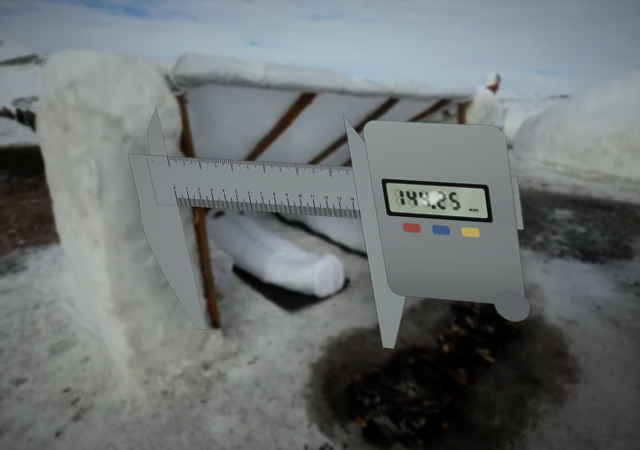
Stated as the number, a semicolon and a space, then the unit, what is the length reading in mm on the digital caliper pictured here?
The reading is 144.25; mm
